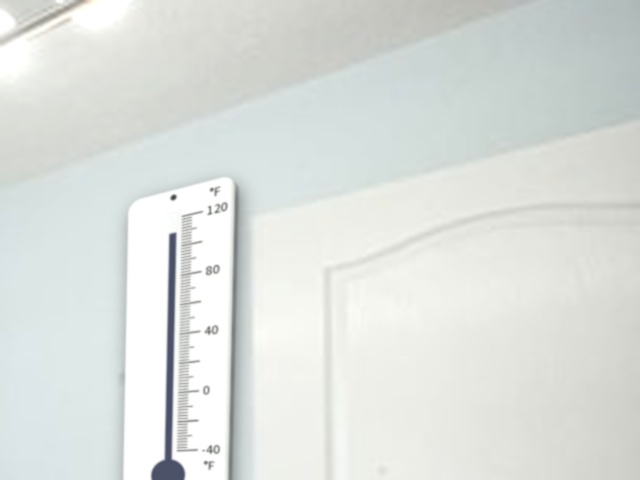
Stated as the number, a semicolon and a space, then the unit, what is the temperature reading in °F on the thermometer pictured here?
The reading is 110; °F
